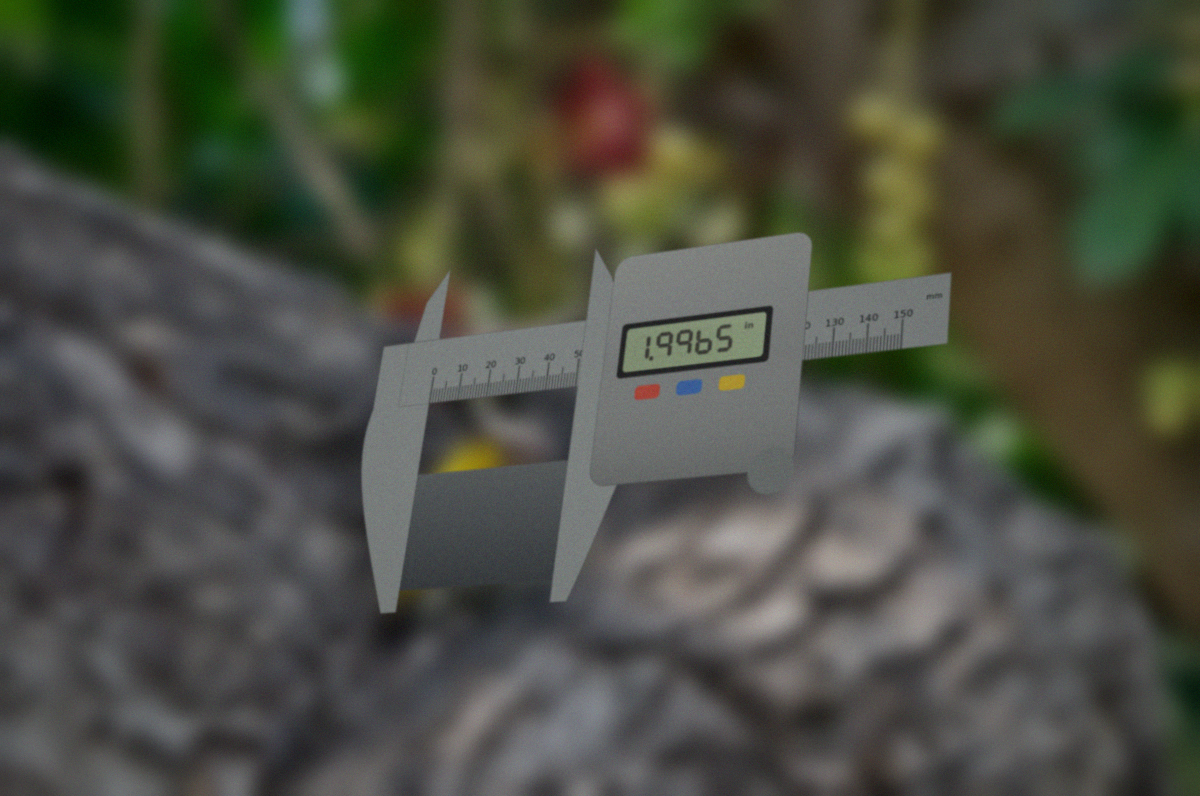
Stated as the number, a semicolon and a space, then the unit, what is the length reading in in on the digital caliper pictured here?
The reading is 1.9965; in
